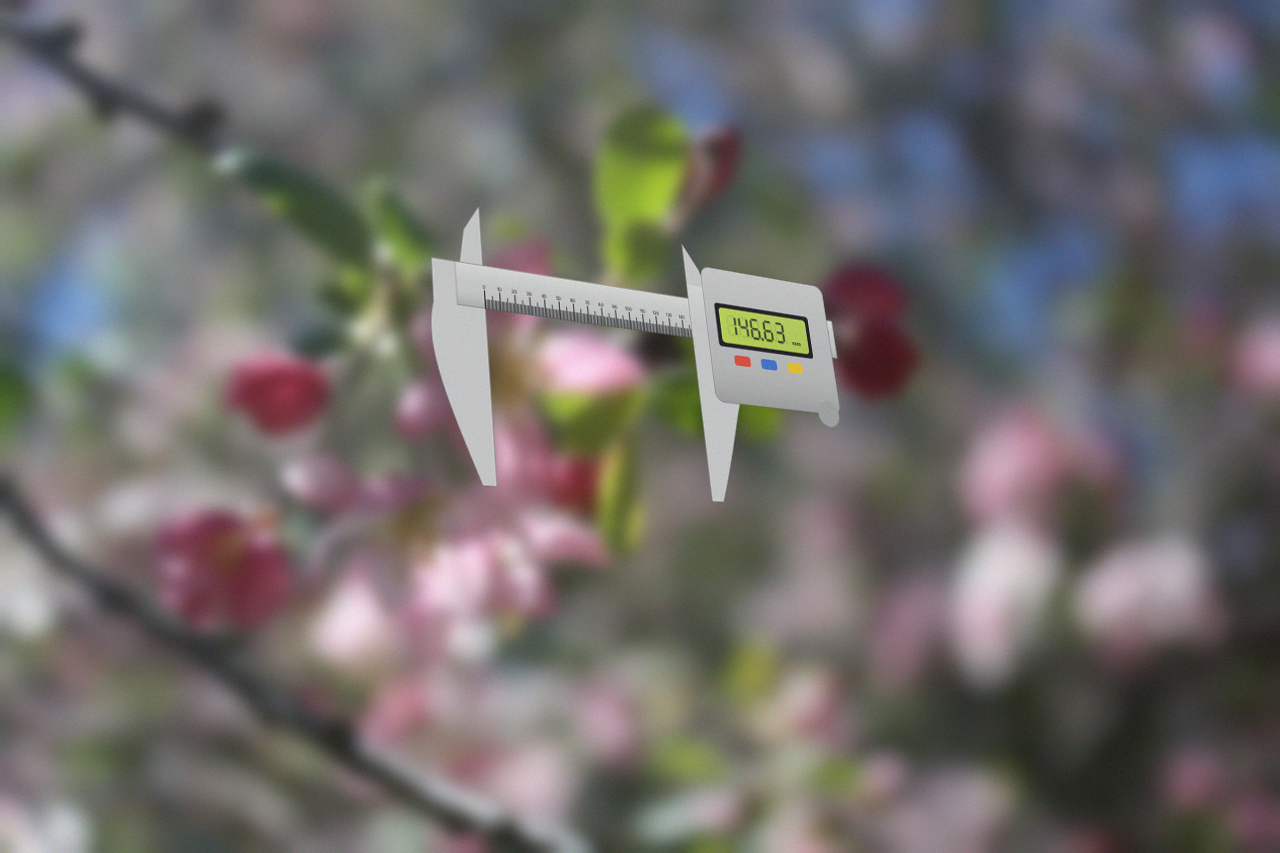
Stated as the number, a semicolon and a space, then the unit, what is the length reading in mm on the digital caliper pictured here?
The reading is 146.63; mm
